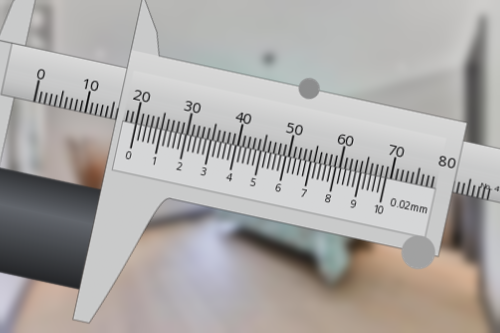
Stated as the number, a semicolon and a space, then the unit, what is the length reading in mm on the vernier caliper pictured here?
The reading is 20.0; mm
